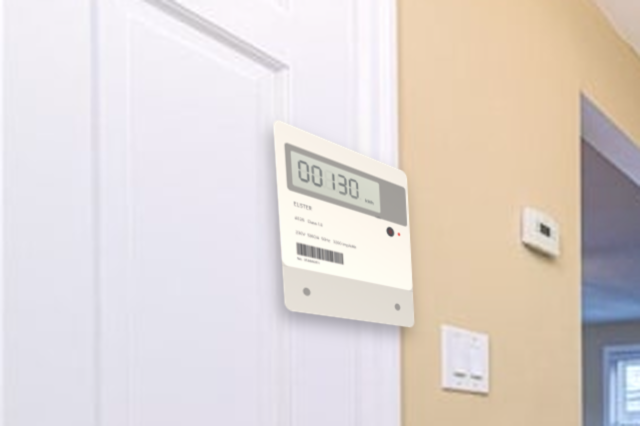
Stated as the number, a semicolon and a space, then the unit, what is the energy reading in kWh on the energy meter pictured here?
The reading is 130; kWh
